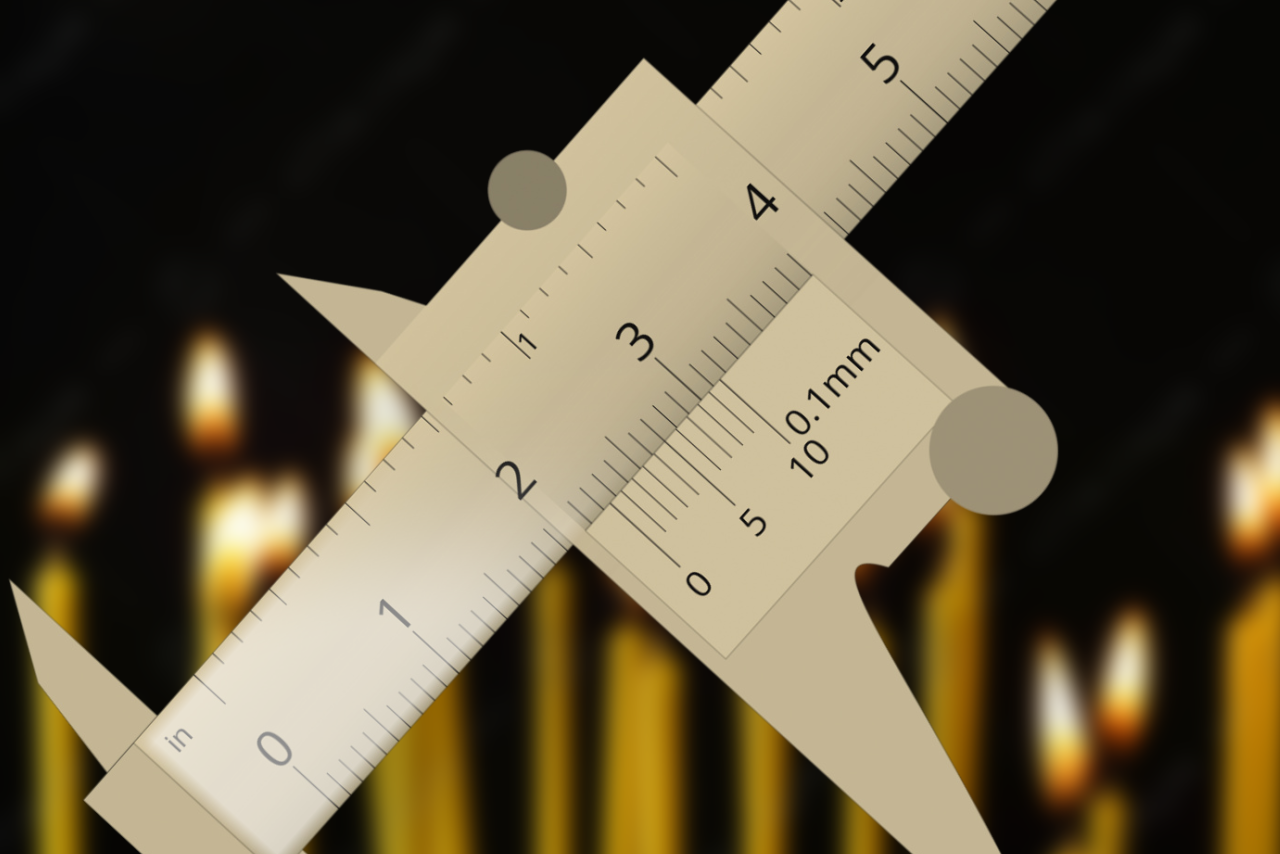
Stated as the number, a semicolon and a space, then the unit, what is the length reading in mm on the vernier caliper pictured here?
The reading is 22.5; mm
